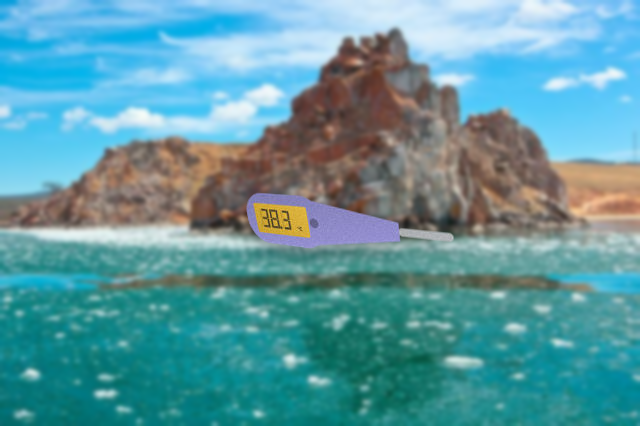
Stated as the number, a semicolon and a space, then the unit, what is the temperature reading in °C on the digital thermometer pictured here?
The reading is 38.3; °C
